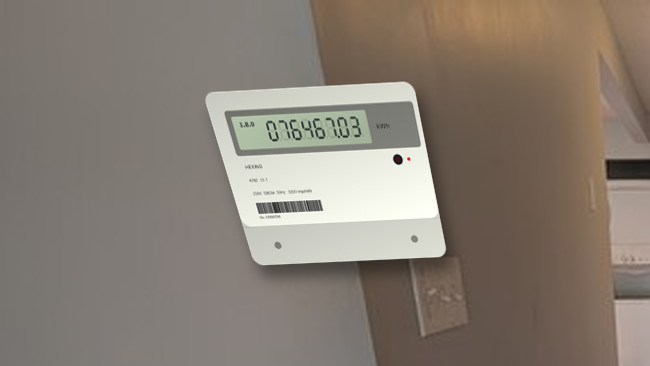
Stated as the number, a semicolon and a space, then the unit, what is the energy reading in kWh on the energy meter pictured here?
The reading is 76467.03; kWh
